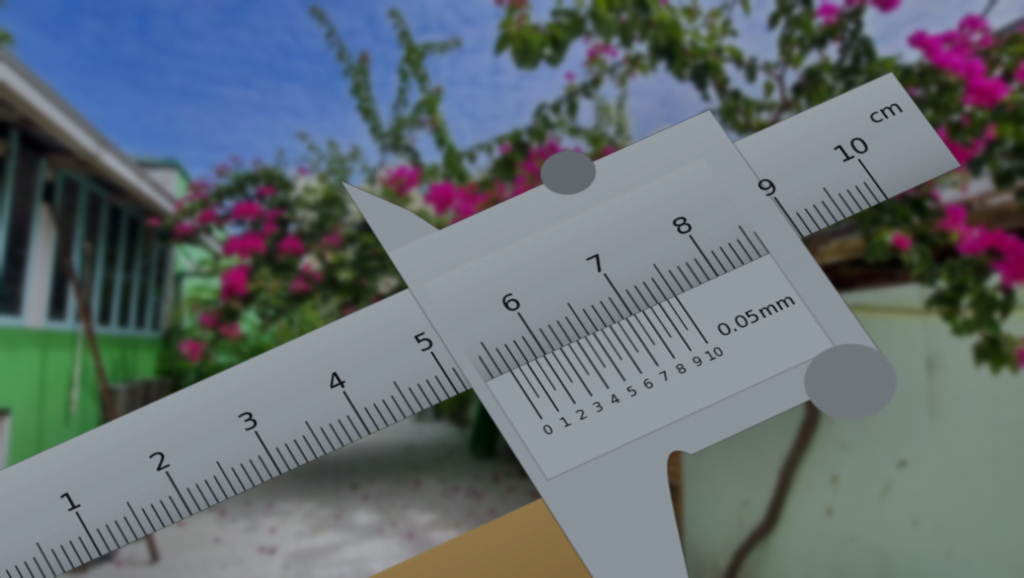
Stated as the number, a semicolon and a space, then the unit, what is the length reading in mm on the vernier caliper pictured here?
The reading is 56.0; mm
